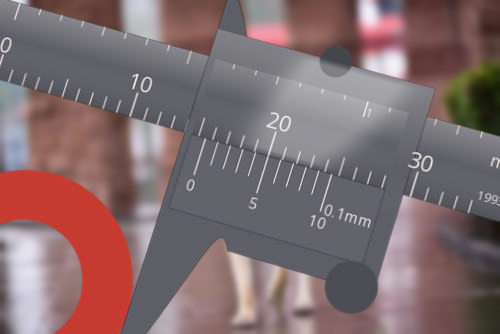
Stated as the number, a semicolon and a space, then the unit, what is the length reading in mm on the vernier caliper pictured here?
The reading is 15.5; mm
